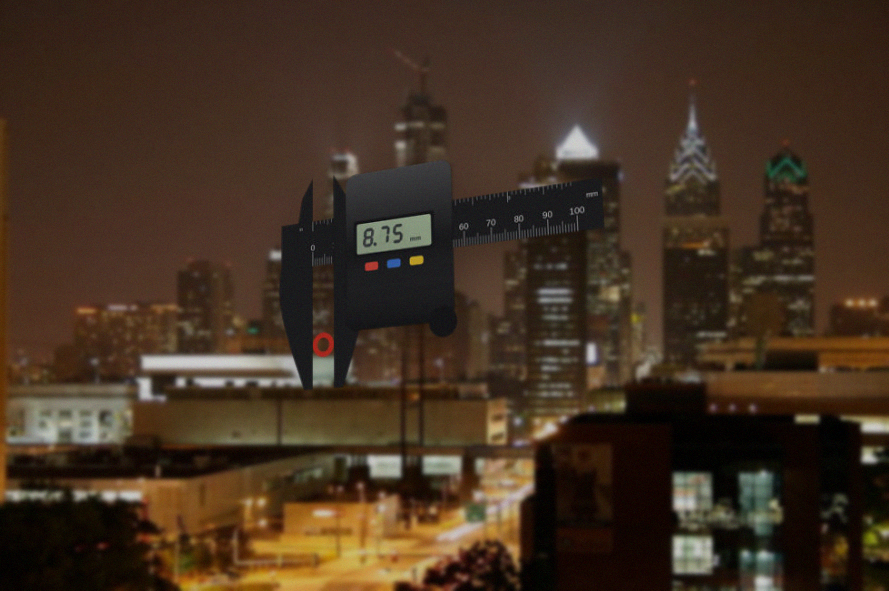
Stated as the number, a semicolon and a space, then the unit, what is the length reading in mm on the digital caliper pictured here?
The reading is 8.75; mm
